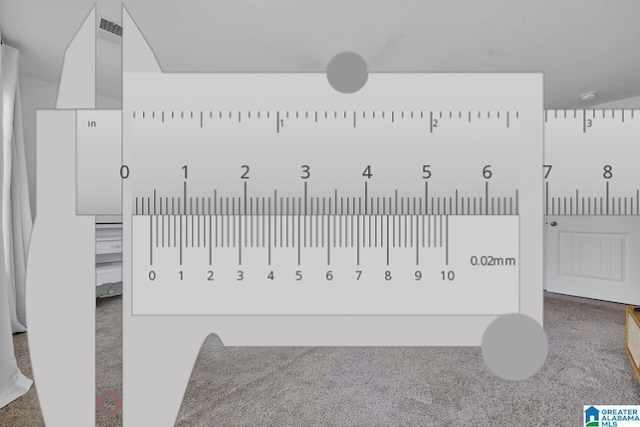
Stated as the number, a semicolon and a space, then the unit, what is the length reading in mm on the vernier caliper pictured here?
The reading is 4.4; mm
